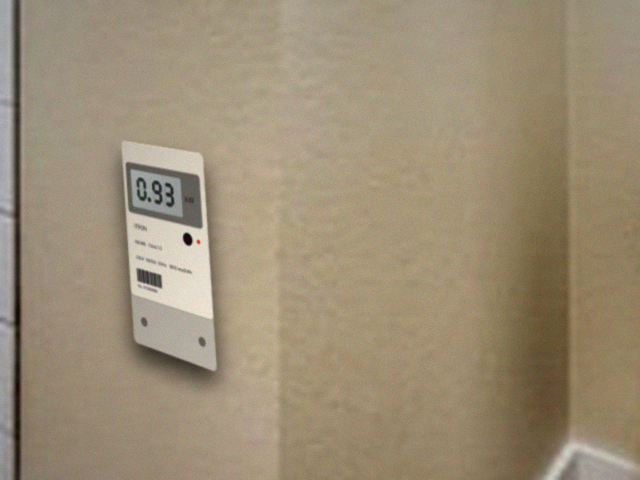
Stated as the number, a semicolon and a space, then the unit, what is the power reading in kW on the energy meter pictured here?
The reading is 0.93; kW
